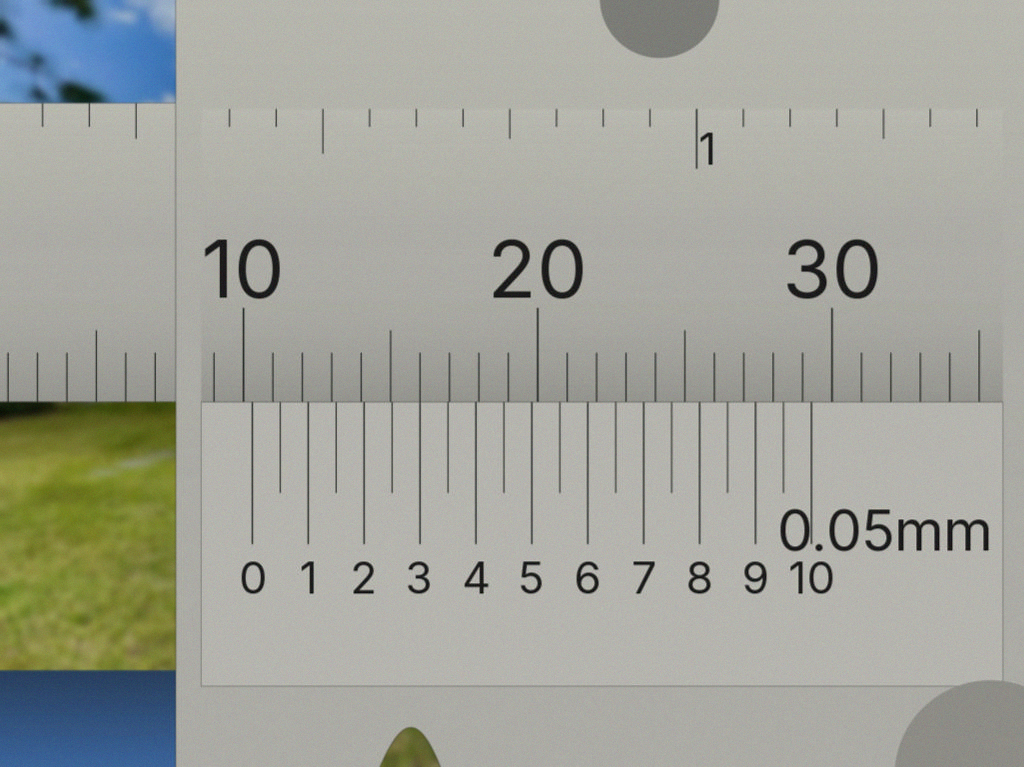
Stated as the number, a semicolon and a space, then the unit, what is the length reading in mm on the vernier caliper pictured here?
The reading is 10.30; mm
